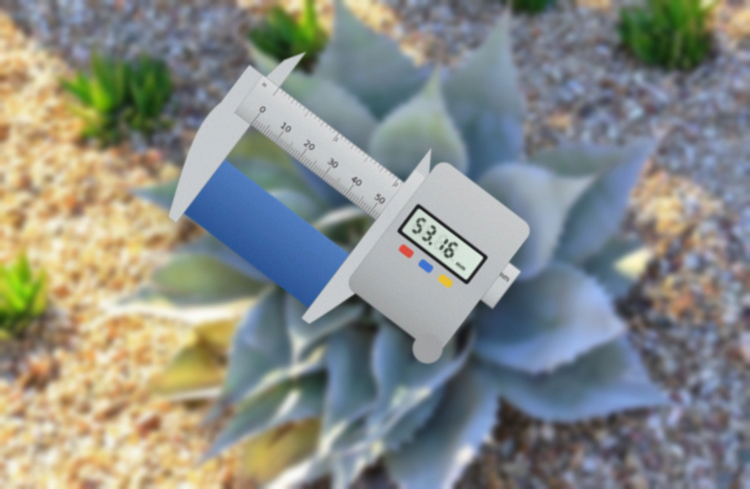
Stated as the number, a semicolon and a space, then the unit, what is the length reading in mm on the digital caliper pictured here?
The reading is 53.16; mm
